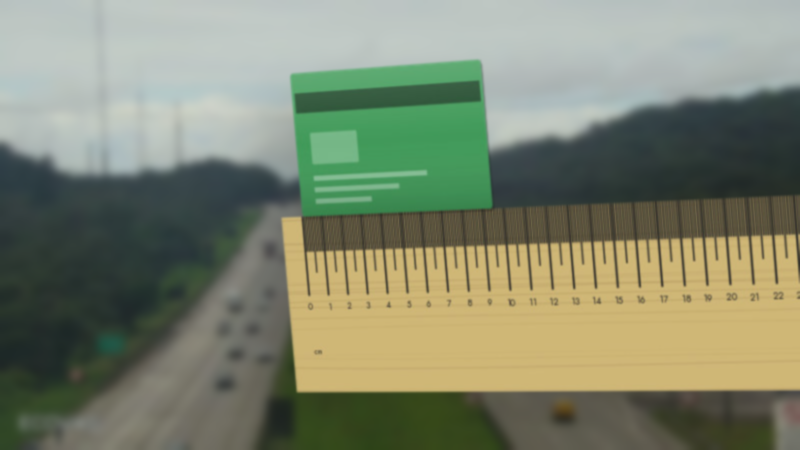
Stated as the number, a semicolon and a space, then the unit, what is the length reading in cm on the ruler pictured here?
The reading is 9.5; cm
